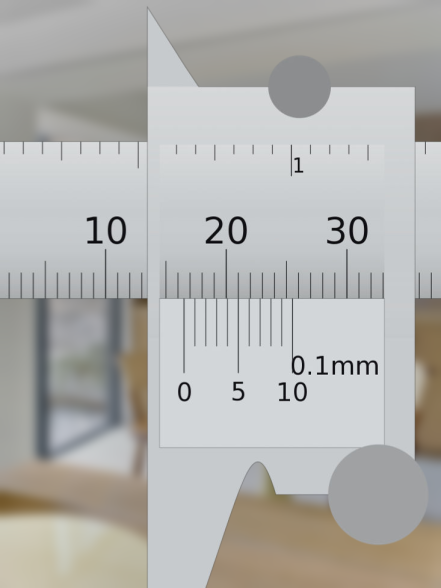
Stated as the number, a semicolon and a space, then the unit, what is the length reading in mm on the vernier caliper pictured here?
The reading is 16.5; mm
